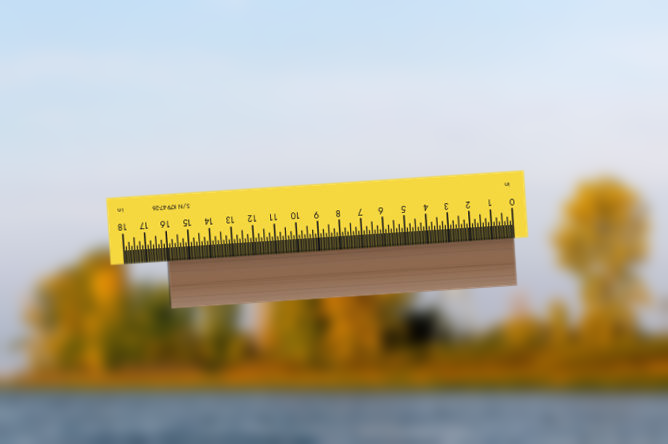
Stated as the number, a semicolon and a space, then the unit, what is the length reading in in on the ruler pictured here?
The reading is 16; in
